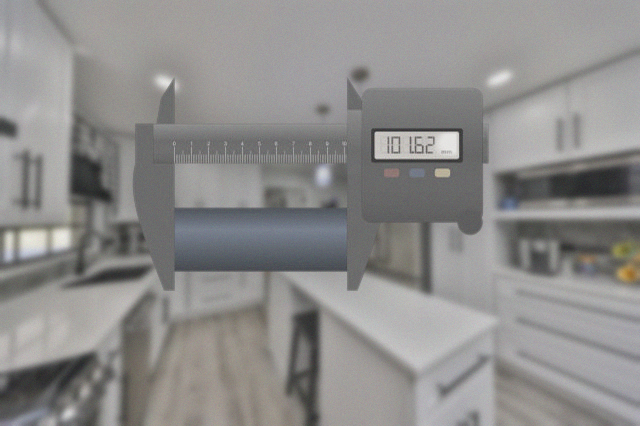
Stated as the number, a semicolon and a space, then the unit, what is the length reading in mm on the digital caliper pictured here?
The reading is 101.62; mm
